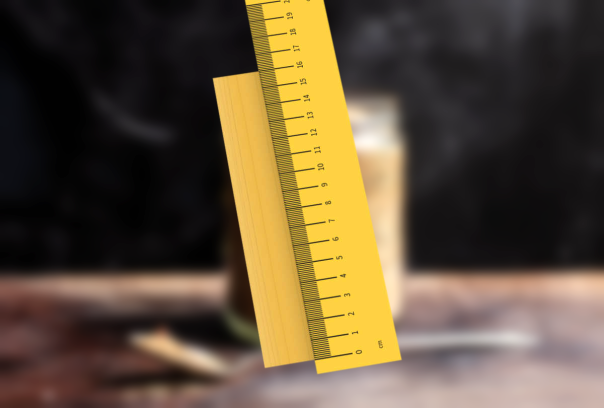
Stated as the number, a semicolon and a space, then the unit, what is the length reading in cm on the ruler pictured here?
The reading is 16; cm
